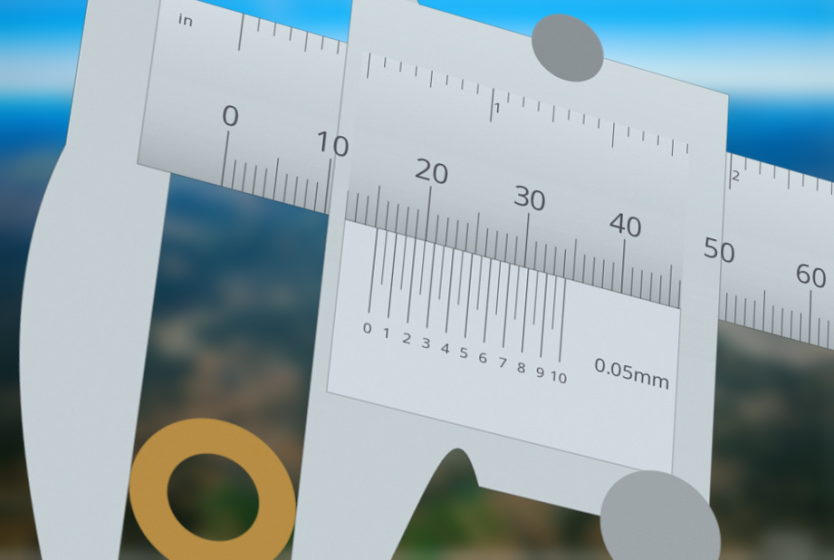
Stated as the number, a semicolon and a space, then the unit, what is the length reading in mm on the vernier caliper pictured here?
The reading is 15.2; mm
